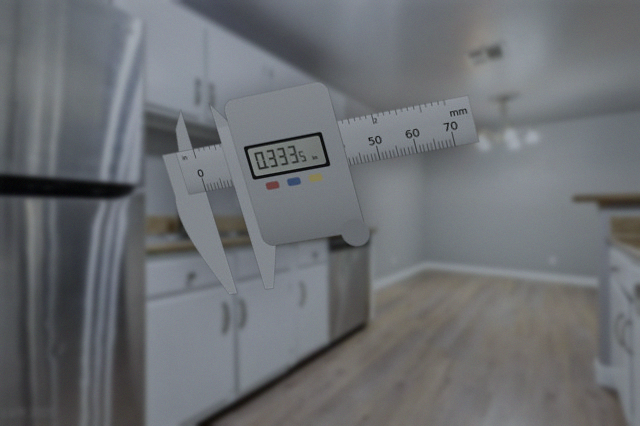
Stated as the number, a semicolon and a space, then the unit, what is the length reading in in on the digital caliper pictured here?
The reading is 0.3335; in
